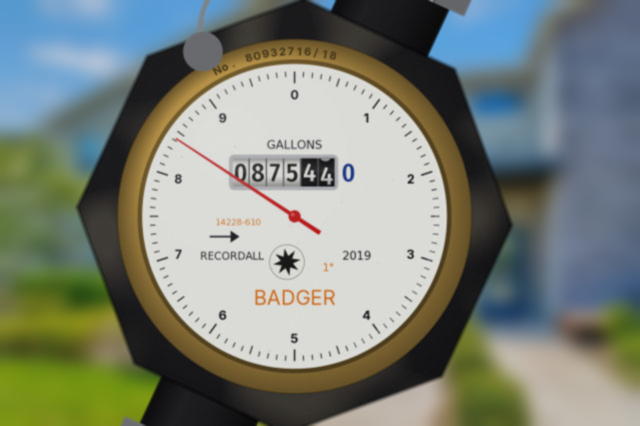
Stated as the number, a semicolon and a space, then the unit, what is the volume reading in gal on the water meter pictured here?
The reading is 875438.4; gal
